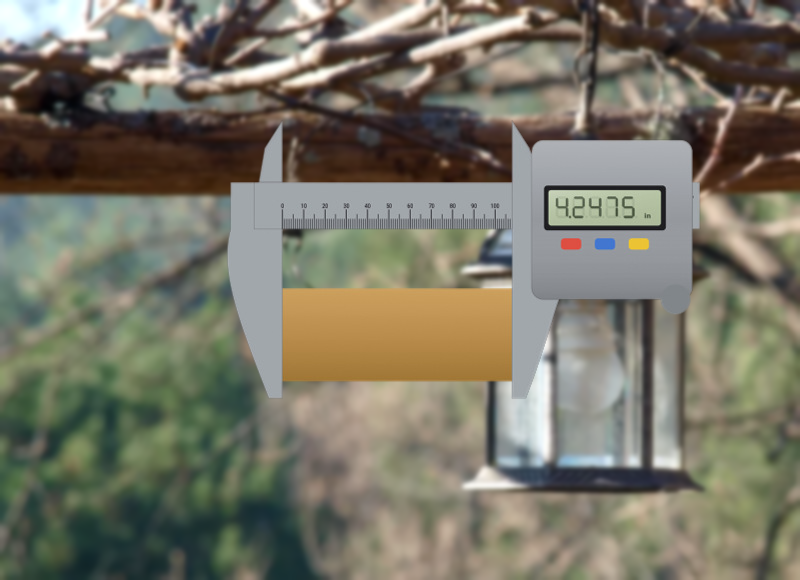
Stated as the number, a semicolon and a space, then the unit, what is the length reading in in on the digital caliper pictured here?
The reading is 4.2475; in
